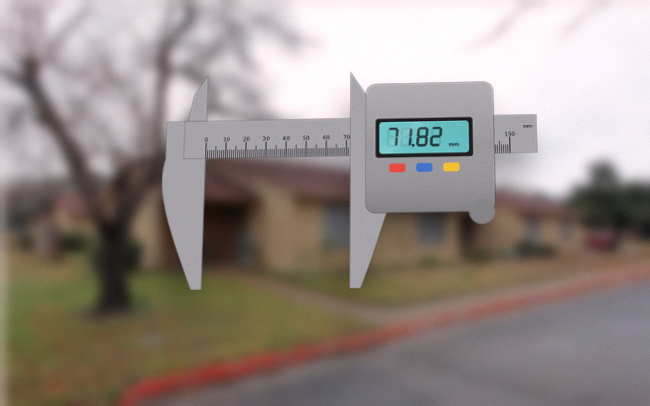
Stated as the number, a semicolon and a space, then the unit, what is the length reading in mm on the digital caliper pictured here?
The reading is 71.82; mm
